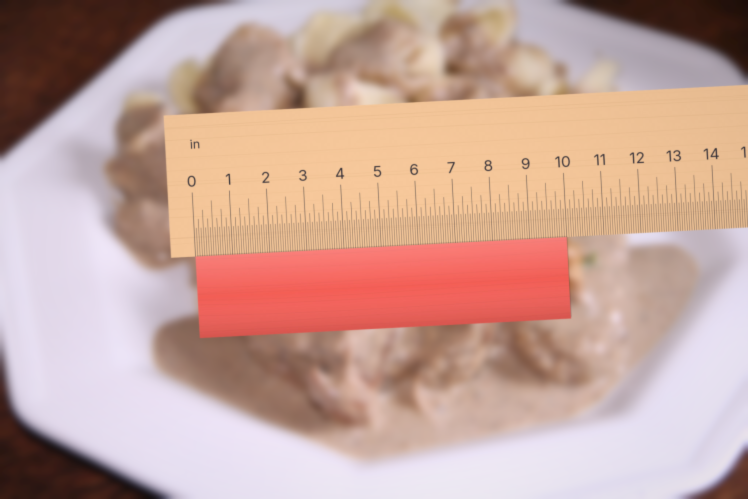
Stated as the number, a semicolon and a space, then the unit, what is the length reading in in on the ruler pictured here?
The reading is 10; in
